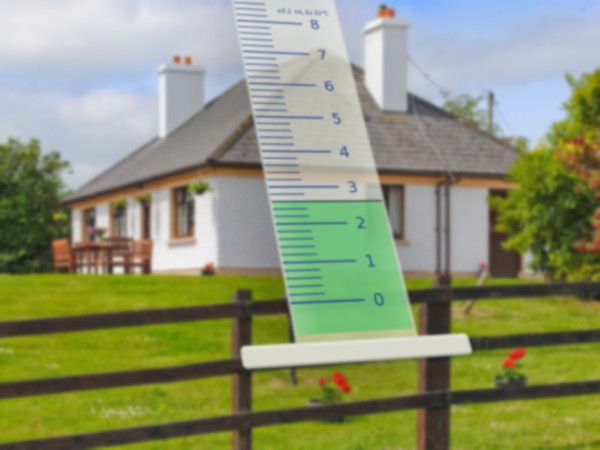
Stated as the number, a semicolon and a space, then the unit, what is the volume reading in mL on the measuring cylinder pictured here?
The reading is 2.6; mL
